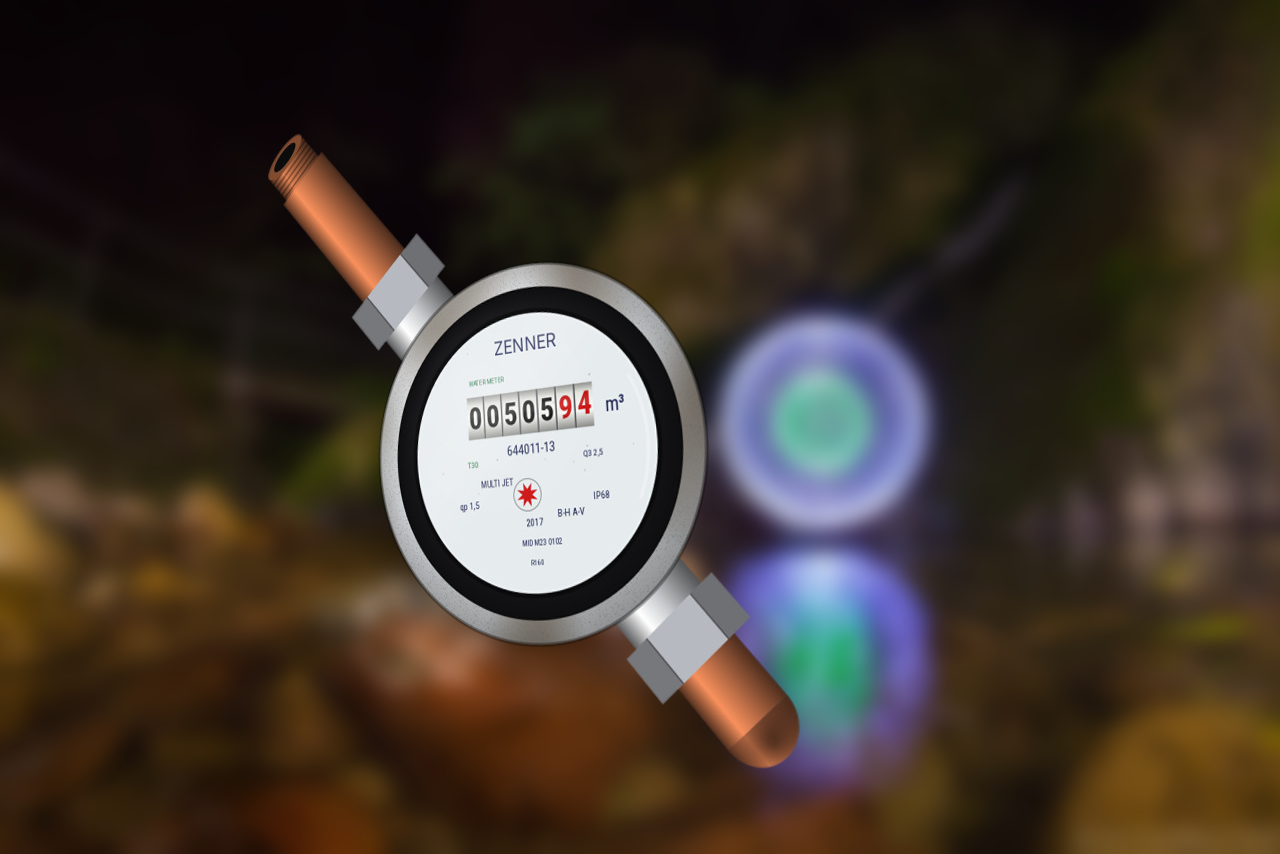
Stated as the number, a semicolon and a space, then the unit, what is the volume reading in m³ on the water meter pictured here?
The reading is 505.94; m³
